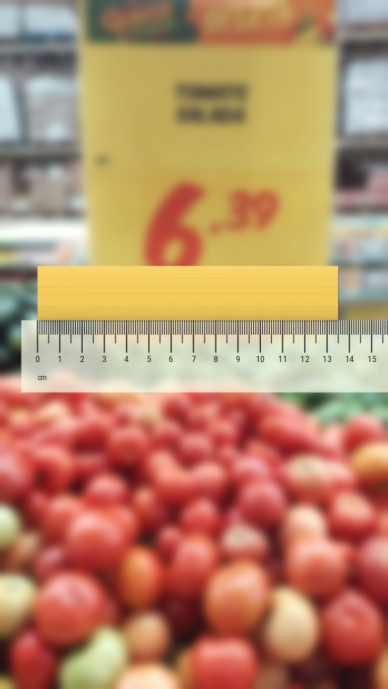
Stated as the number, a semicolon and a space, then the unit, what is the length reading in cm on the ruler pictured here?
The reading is 13.5; cm
